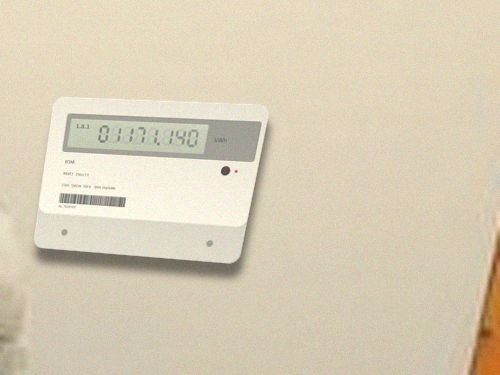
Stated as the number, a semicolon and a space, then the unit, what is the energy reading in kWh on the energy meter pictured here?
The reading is 1171.140; kWh
